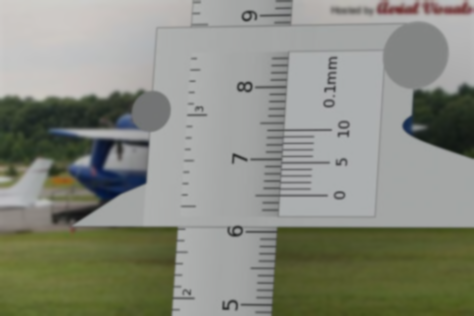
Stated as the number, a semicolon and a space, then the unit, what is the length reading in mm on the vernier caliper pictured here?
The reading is 65.0; mm
